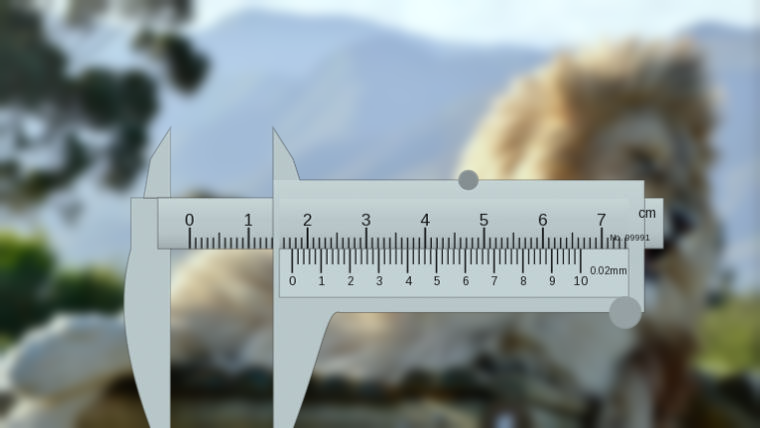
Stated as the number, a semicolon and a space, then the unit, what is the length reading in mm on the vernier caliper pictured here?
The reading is 17.4; mm
